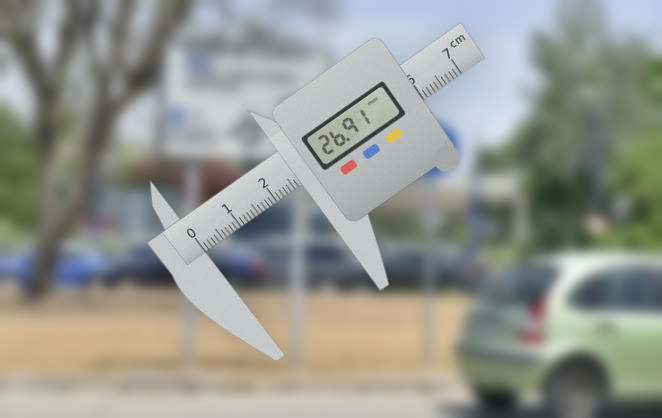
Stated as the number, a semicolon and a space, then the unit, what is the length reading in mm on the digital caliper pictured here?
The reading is 26.91; mm
